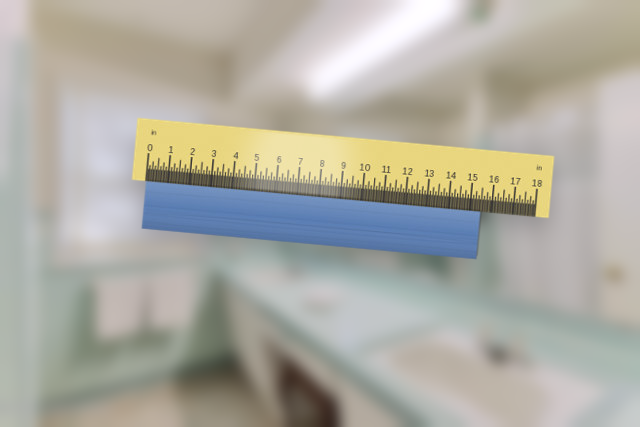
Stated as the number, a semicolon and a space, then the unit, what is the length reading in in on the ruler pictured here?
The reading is 15.5; in
